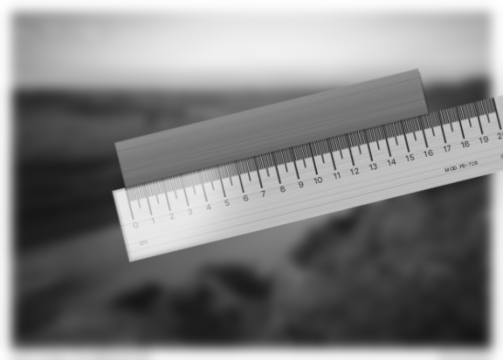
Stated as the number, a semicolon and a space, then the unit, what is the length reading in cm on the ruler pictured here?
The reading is 16.5; cm
